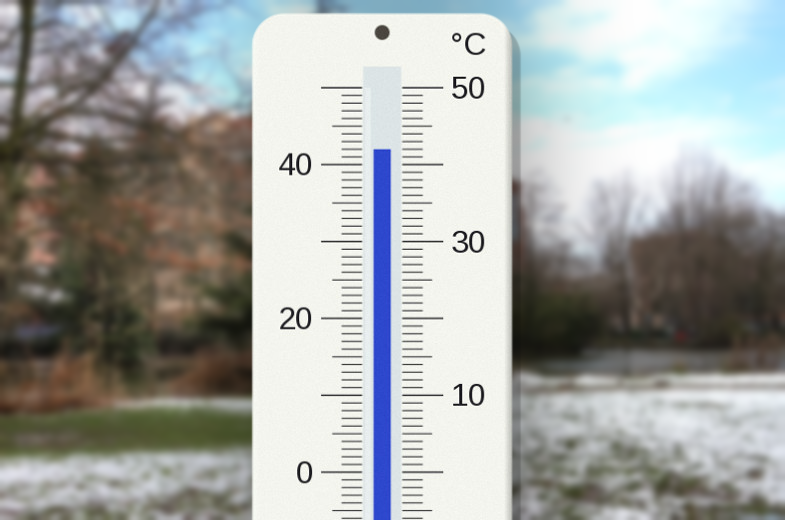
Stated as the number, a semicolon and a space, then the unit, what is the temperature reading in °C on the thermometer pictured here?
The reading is 42; °C
